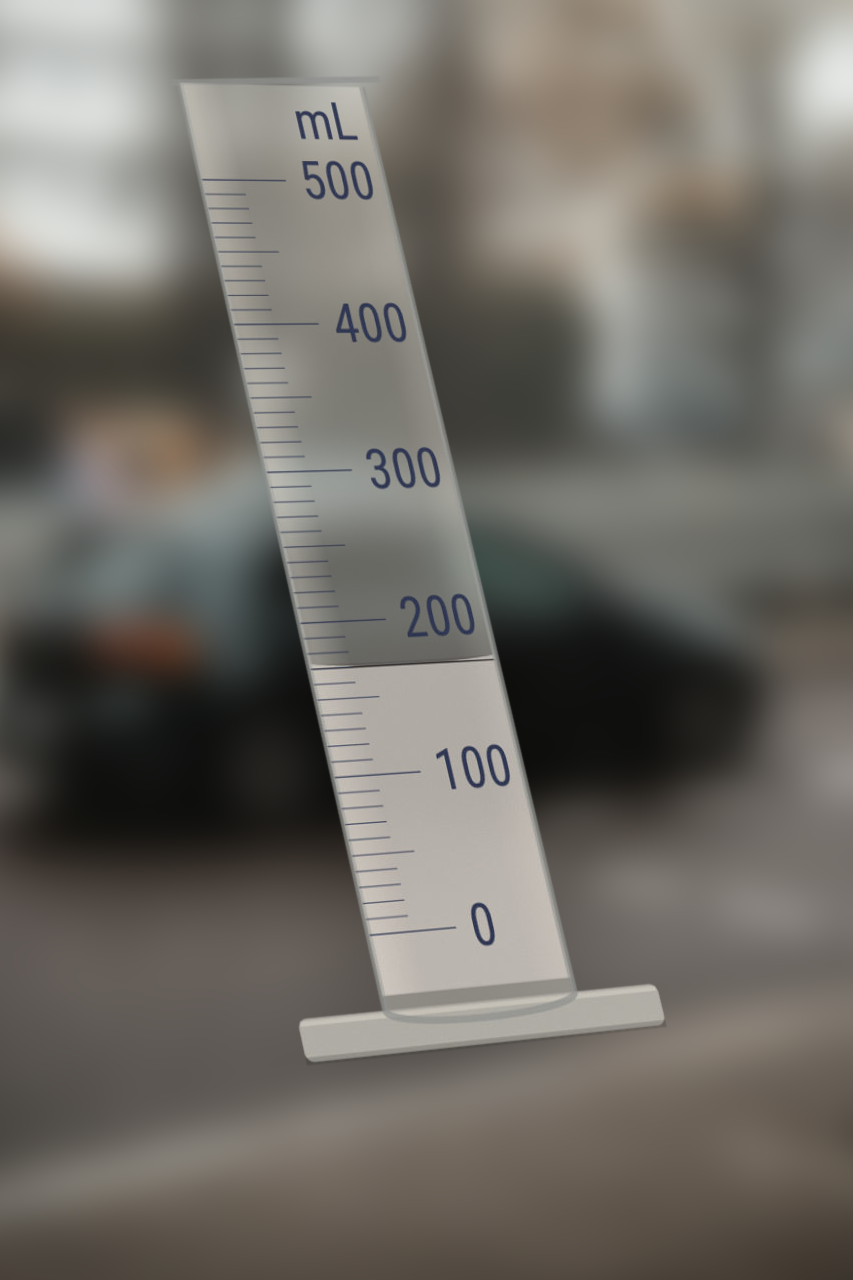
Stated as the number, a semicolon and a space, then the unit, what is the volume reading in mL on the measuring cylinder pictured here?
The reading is 170; mL
